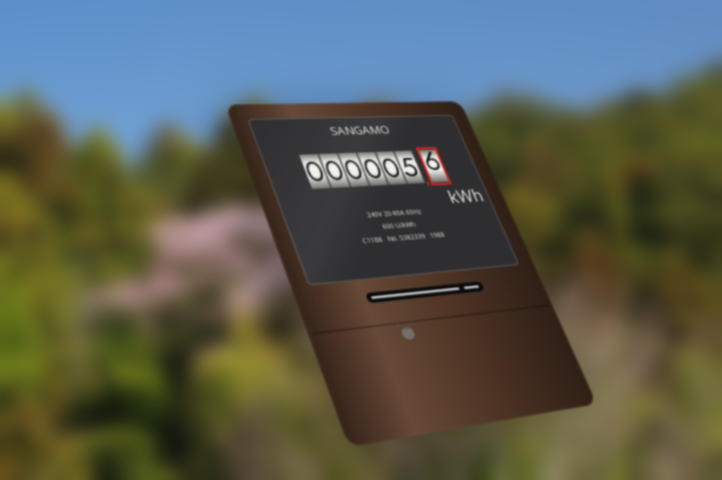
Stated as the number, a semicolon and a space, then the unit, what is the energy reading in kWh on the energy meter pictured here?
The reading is 5.6; kWh
